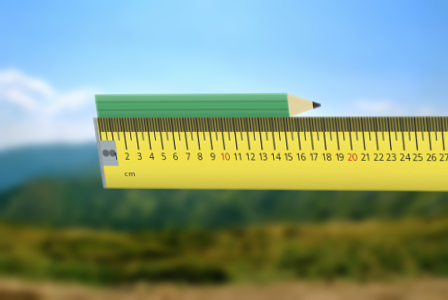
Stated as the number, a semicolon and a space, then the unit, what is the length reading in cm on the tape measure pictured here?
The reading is 18; cm
